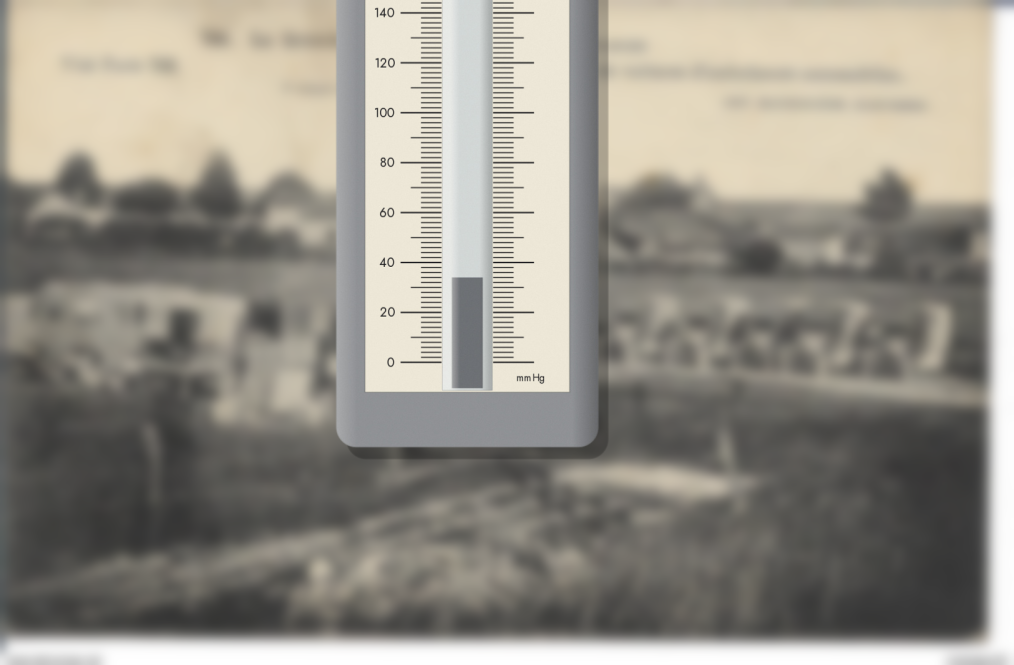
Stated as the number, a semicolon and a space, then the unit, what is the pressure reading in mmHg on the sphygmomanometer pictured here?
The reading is 34; mmHg
